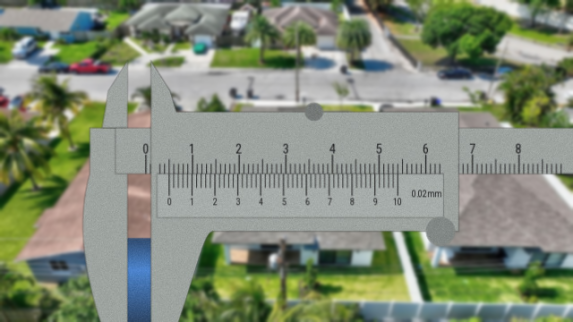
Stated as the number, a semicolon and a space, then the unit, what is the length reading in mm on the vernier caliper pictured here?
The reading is 5.0; mm
